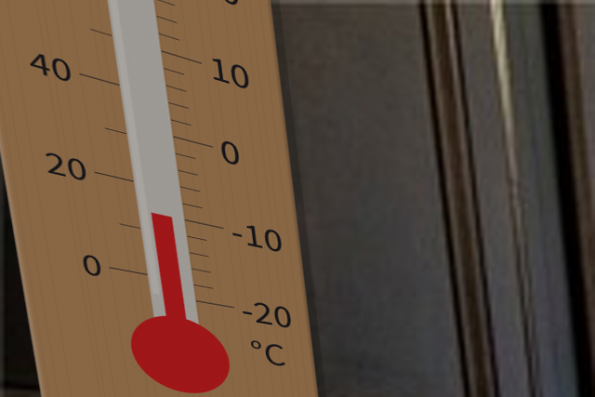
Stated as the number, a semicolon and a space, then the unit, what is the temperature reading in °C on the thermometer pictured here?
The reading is -10; °C
